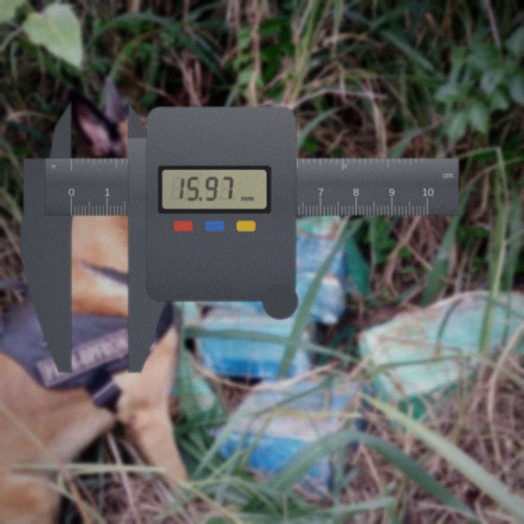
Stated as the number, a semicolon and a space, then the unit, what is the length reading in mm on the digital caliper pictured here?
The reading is 15.97; mm
